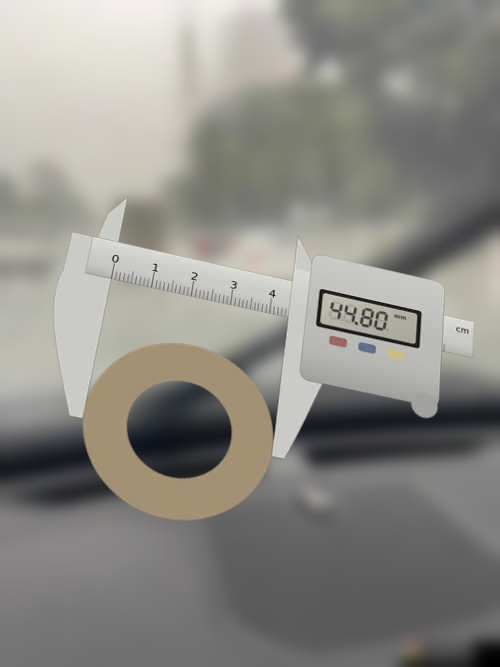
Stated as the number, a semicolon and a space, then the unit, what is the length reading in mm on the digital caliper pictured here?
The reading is 44.80; mm
